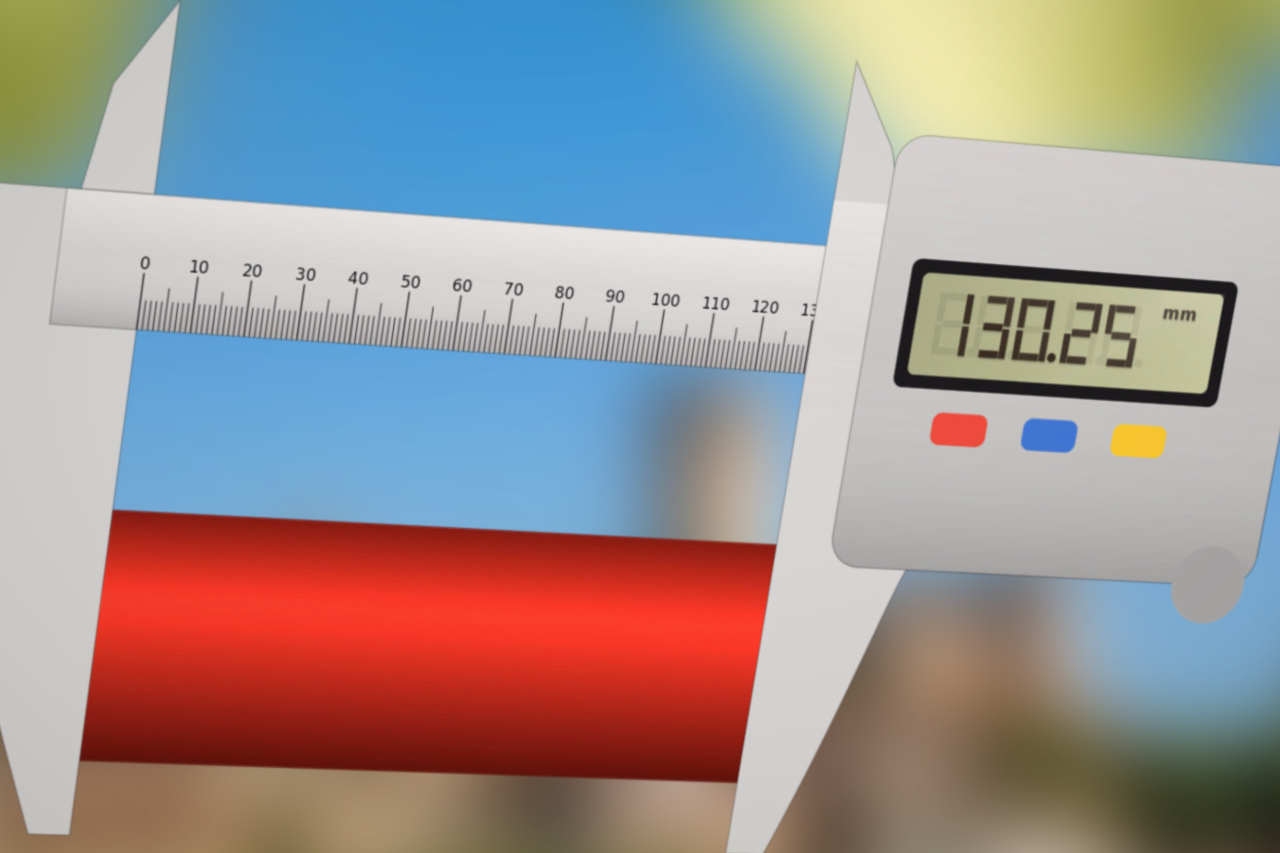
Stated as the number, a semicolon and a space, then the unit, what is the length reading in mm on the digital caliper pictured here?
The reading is 130.25; mm
